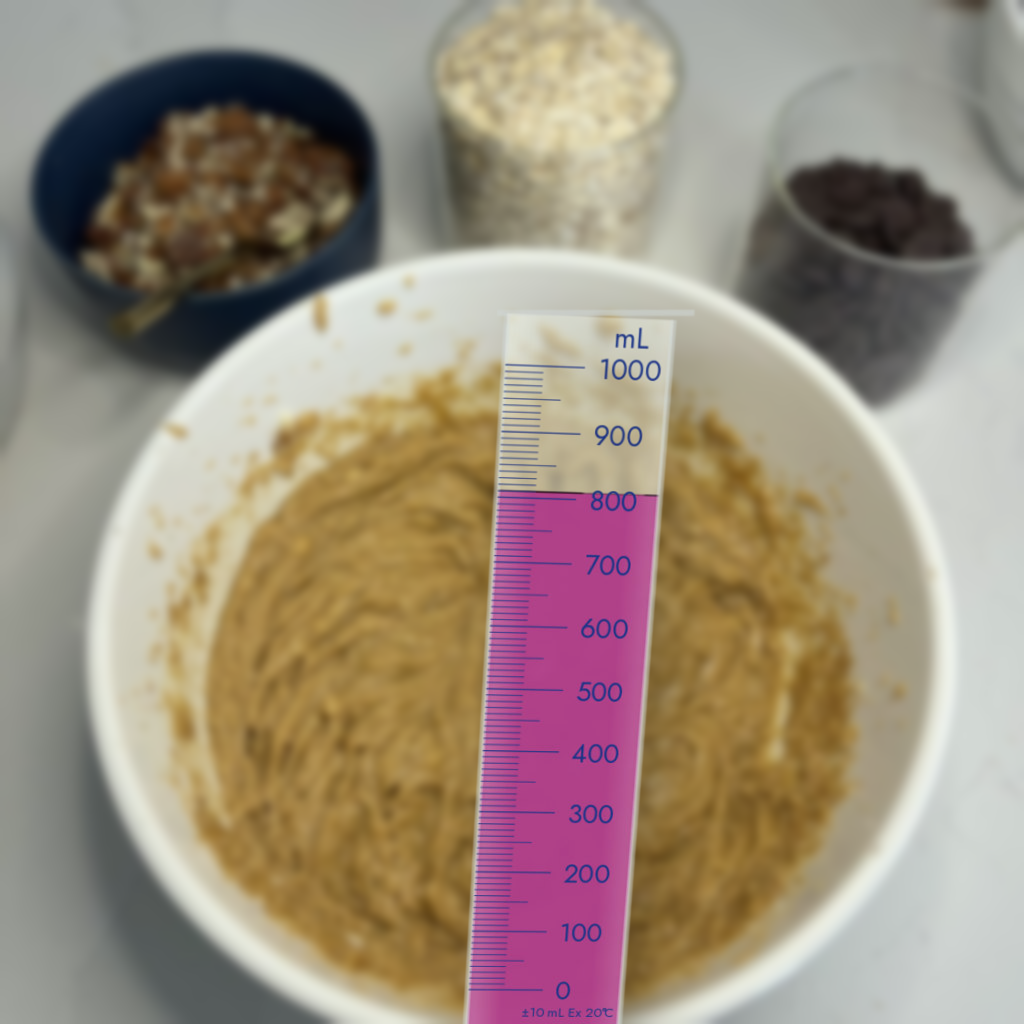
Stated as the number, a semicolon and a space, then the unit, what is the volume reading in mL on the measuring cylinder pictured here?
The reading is 810; mL
